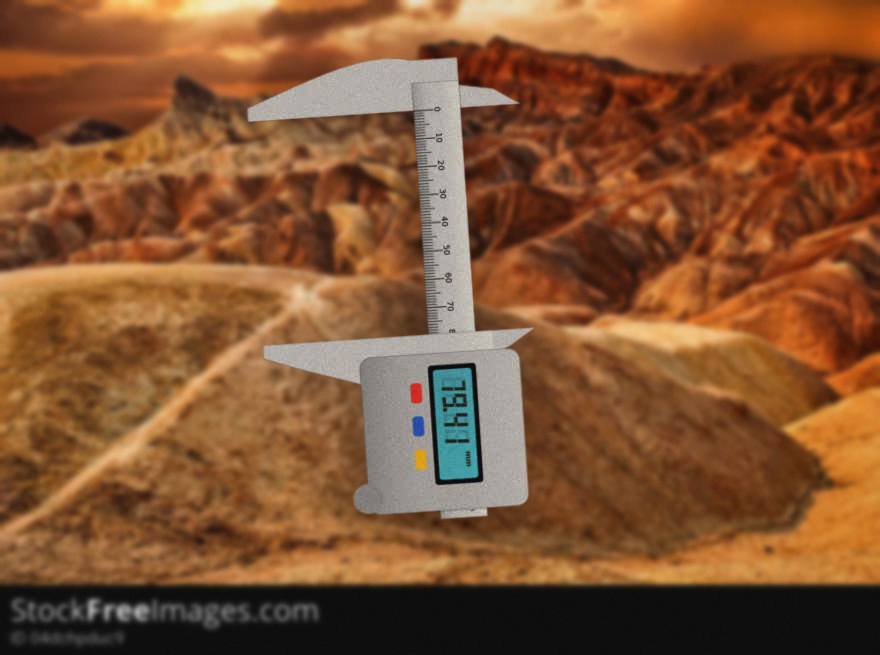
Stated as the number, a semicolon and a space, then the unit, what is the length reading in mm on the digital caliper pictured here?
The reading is 79.41; mm
